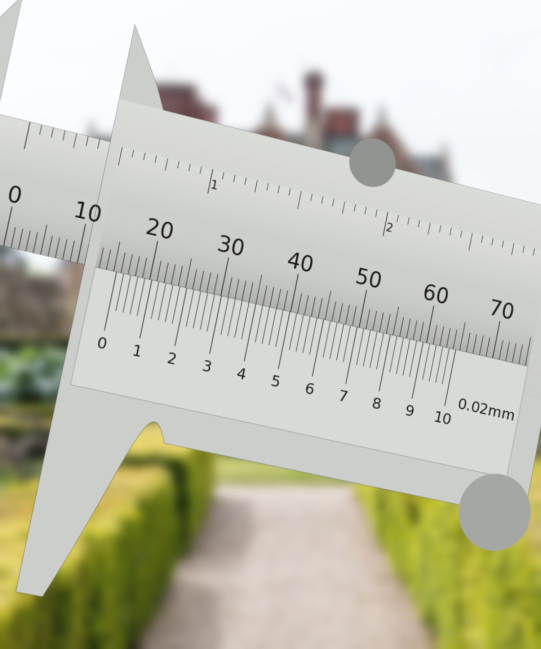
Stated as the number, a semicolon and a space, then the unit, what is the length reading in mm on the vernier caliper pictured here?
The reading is 15.4; mm
